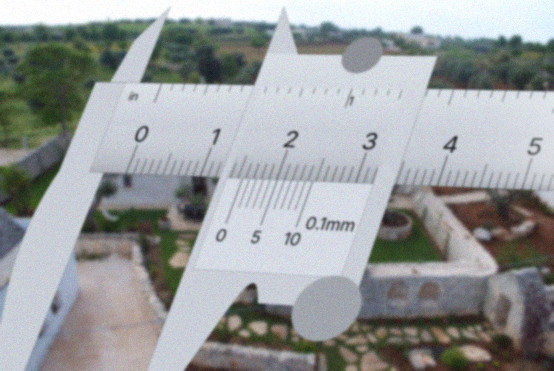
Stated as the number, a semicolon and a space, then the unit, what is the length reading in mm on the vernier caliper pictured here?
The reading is 15.6; mm
